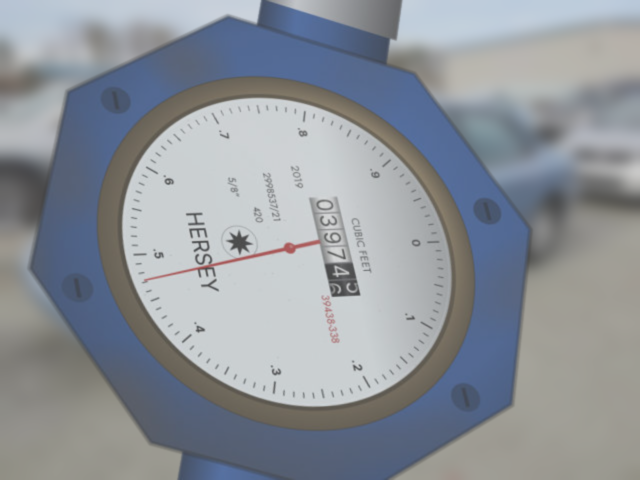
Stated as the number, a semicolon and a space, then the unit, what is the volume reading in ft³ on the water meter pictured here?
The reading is 39745.47; ft³
